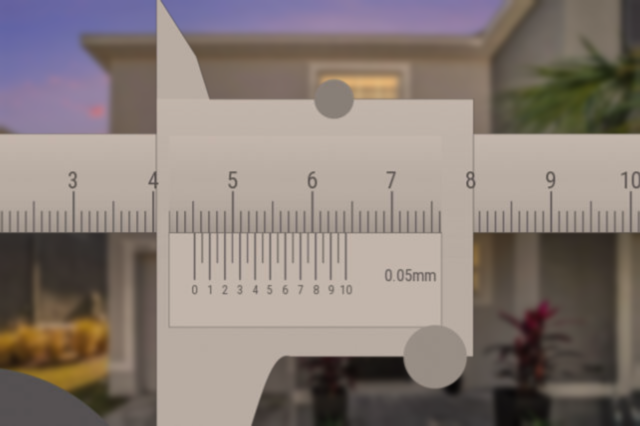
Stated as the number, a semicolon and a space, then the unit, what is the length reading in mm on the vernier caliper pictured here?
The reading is 45.2; mm
